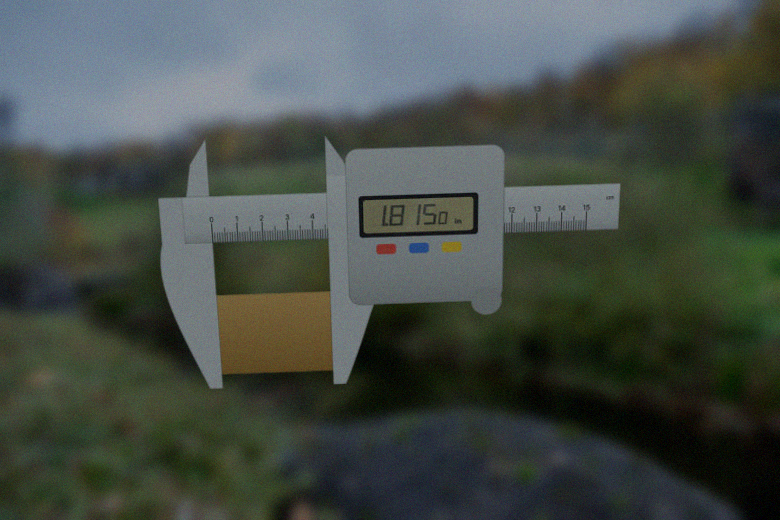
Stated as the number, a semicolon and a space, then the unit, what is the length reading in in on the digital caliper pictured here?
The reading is 1.8150; in
